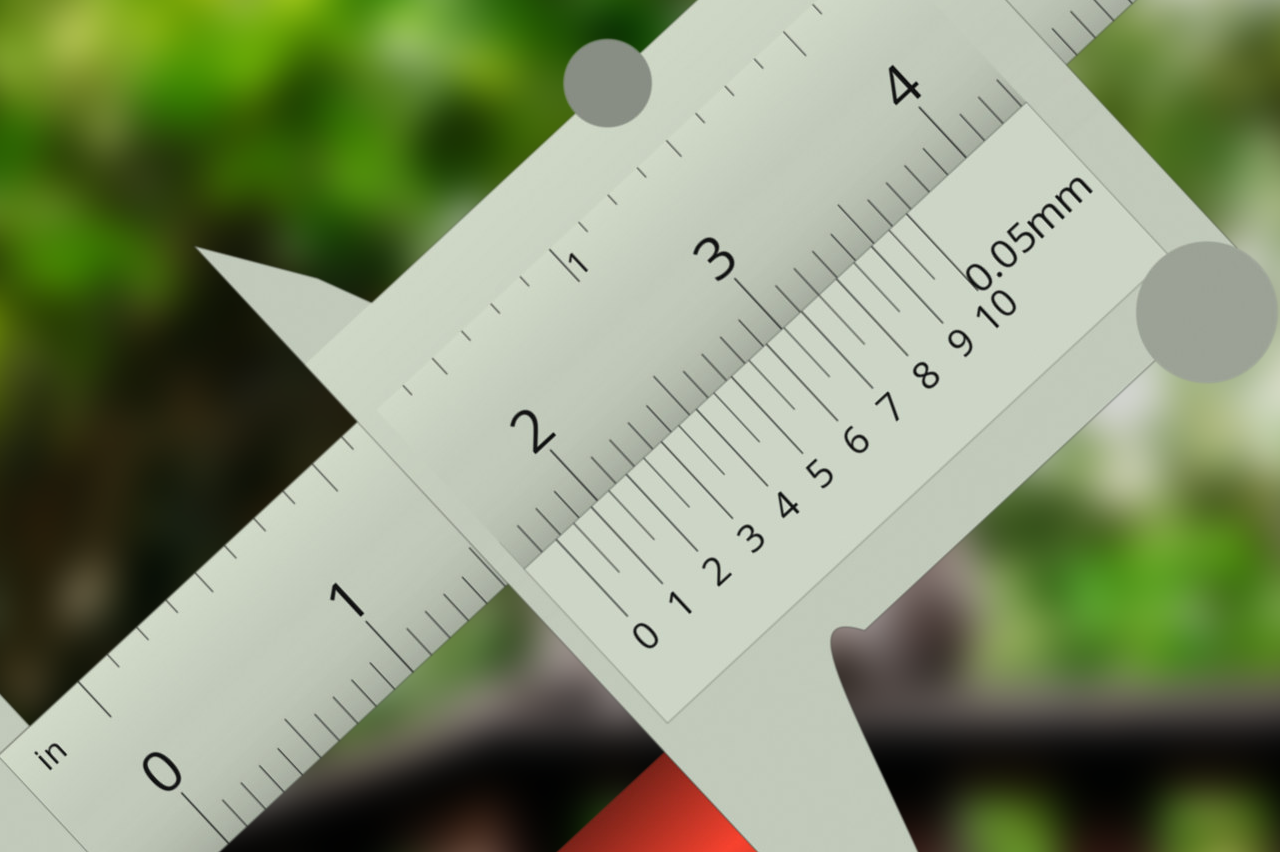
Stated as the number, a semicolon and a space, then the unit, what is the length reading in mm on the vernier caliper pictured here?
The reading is 17.75; mm
